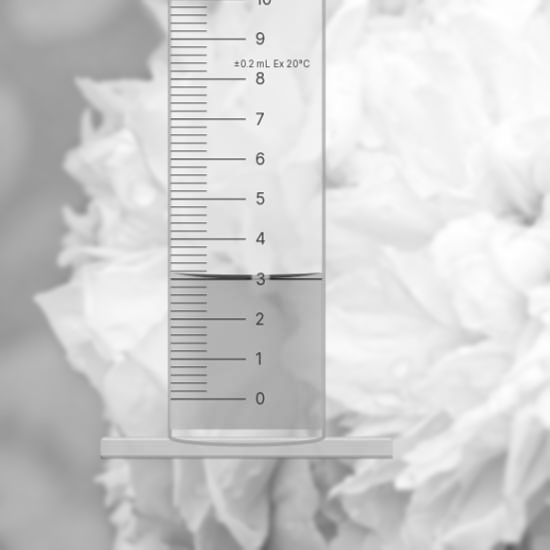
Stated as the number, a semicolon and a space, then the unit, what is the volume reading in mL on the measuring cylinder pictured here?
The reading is 3; mL
